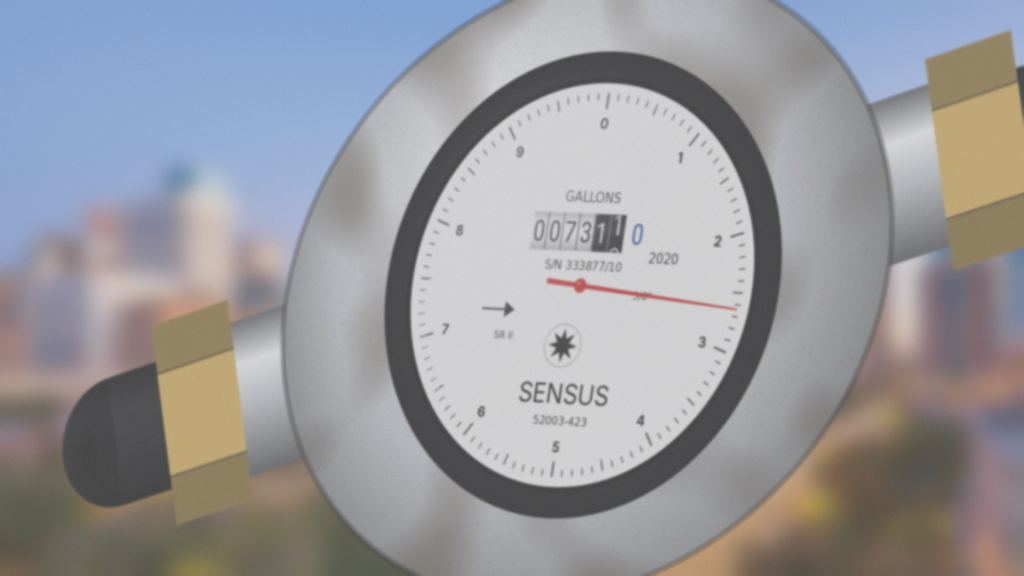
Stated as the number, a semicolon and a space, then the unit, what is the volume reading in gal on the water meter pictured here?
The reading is 73112.6; gal
